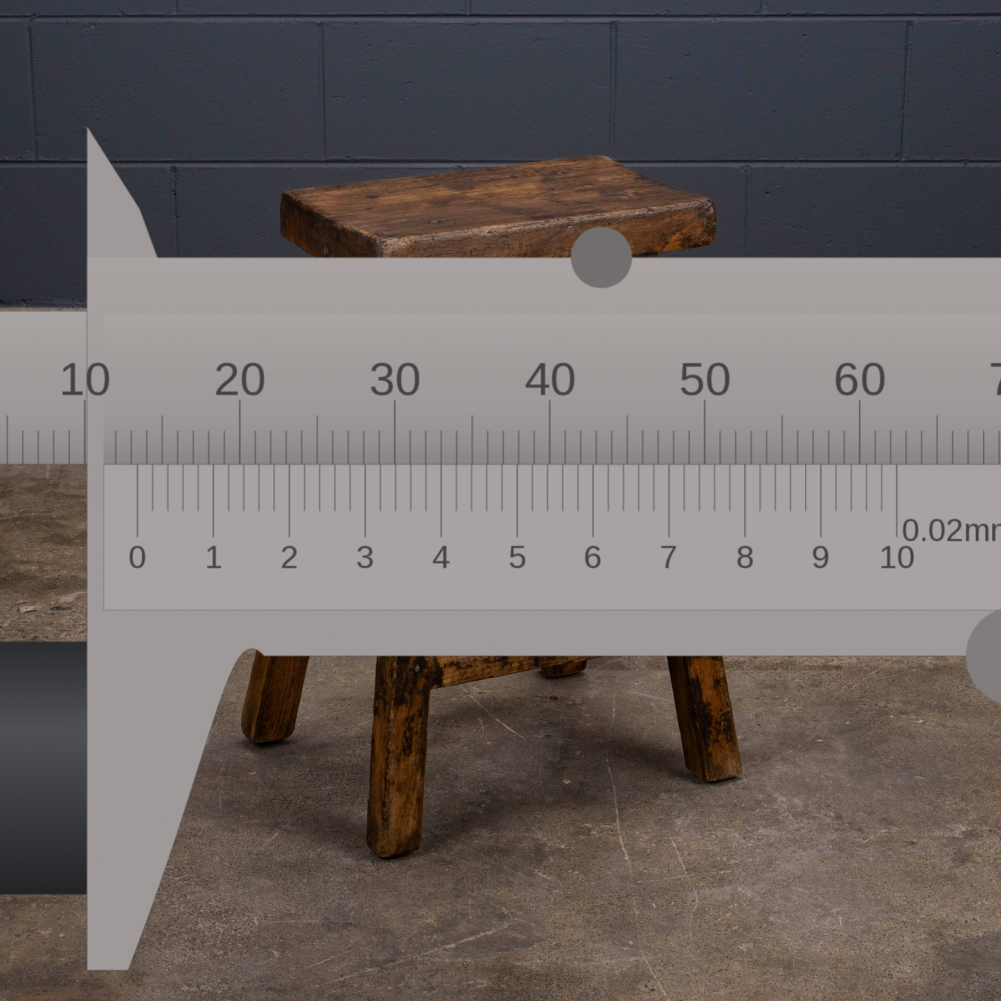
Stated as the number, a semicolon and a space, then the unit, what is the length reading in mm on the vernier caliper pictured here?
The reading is 13.4; mm
